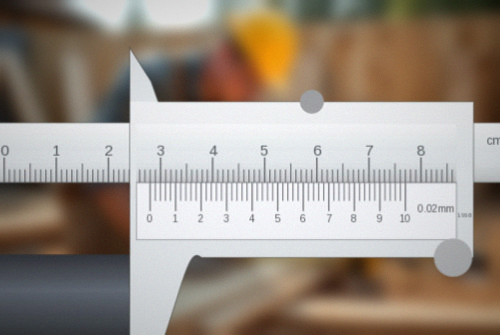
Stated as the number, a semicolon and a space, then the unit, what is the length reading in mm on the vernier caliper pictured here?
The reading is 28.0; mm
